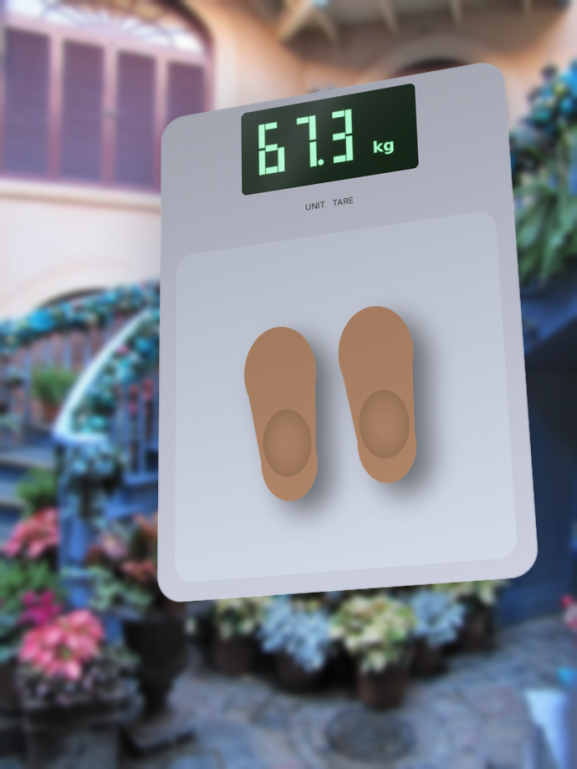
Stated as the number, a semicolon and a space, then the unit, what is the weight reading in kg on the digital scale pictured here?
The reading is 67.3; kg
